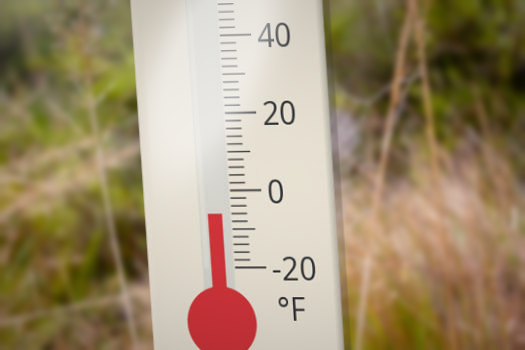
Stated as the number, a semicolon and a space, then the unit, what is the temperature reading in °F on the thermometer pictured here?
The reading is -6; °F
